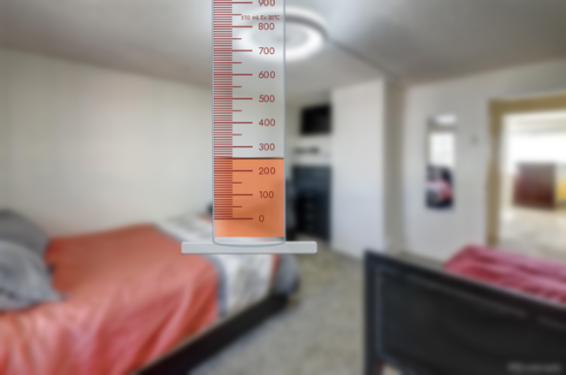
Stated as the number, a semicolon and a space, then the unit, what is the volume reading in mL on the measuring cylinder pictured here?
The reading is 250; mL
